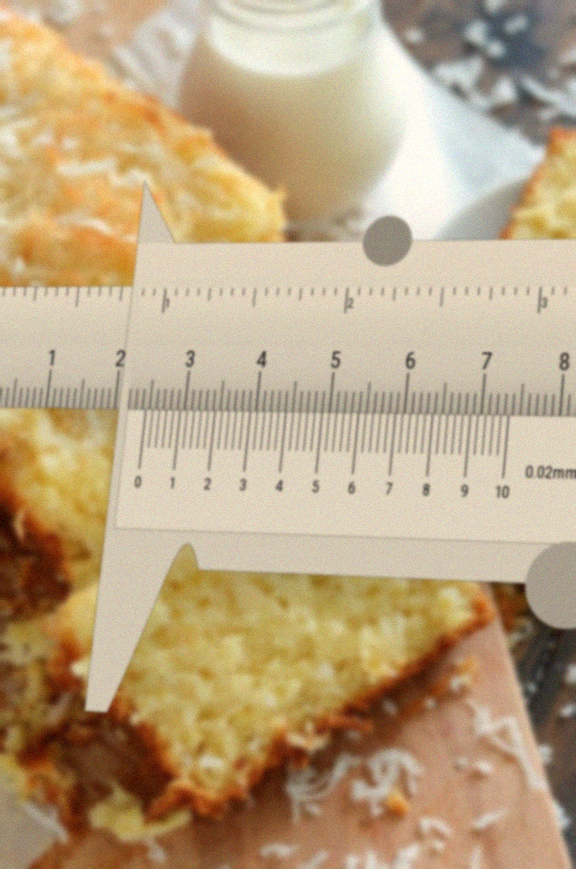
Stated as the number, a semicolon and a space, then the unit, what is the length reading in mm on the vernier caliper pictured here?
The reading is 24.5; mm
